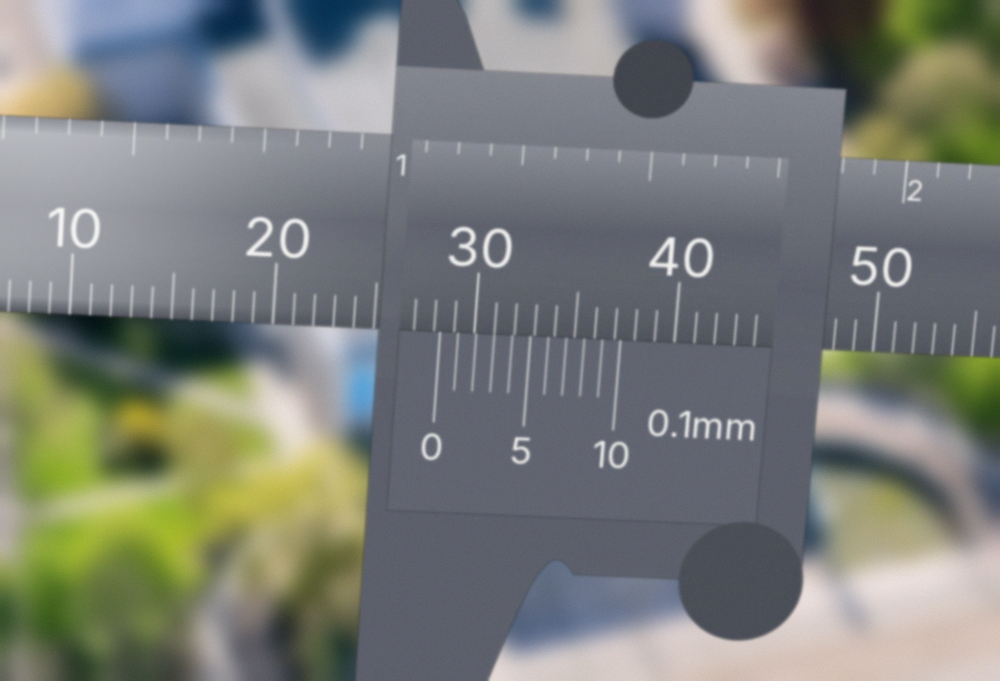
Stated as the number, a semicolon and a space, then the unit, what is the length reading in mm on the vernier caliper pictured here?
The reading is 28.3; mm
